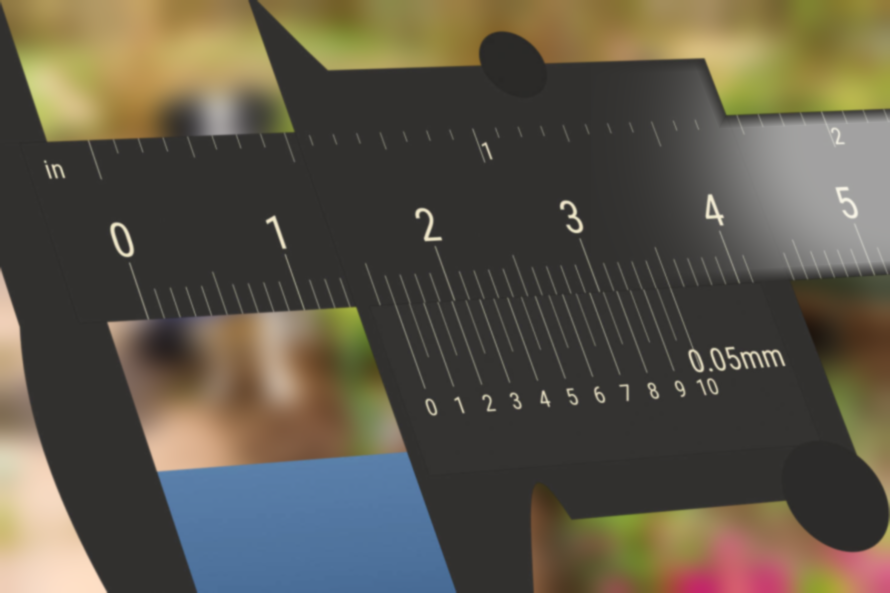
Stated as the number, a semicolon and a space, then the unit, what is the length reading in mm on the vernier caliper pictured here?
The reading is 16.0; mm
